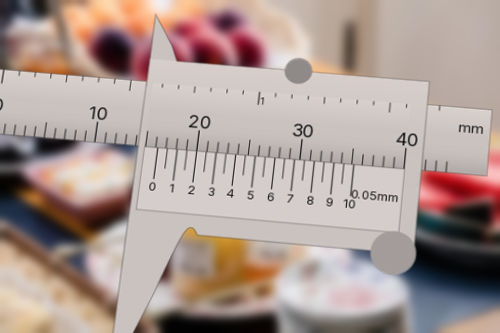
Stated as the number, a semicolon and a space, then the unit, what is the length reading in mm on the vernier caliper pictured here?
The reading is 16.2; mm
